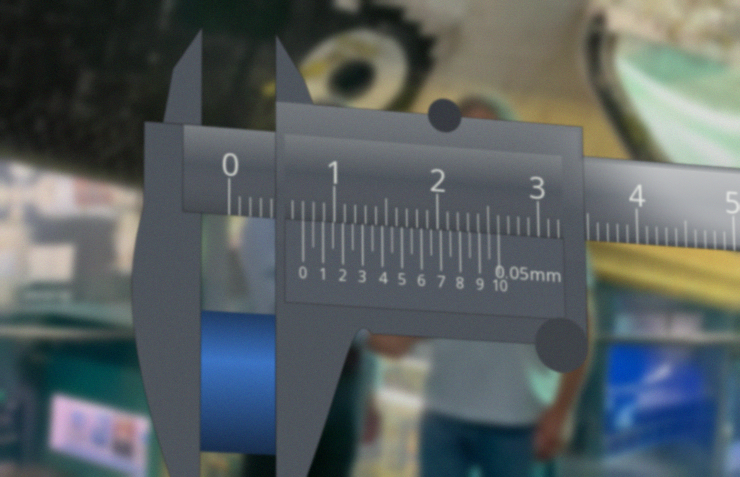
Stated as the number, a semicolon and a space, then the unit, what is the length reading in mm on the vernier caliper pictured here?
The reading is 7.0; mm
